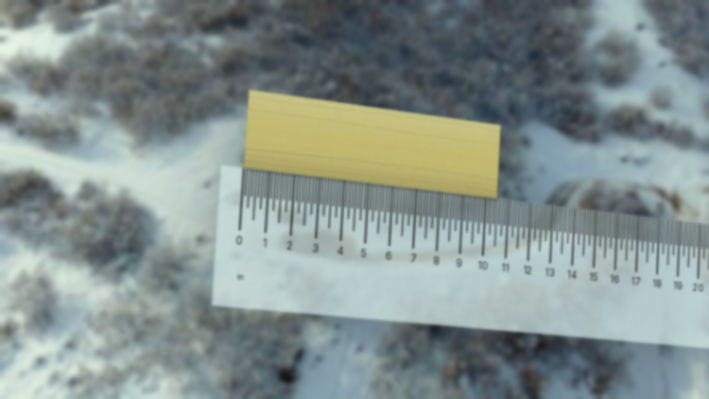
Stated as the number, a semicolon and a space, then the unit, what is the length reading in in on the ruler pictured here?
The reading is 10.5; in
